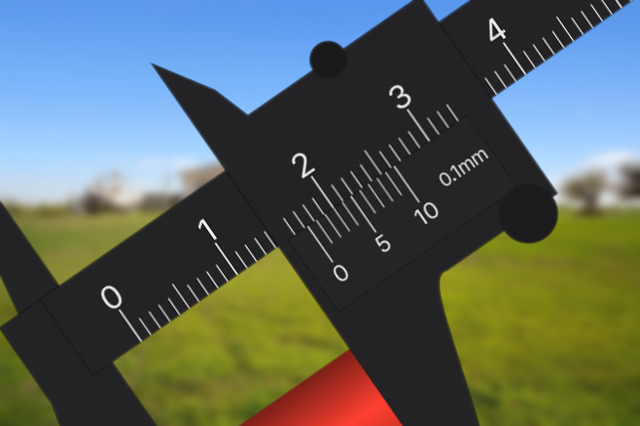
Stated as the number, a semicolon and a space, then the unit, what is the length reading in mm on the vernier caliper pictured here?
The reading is 17.3; mm
